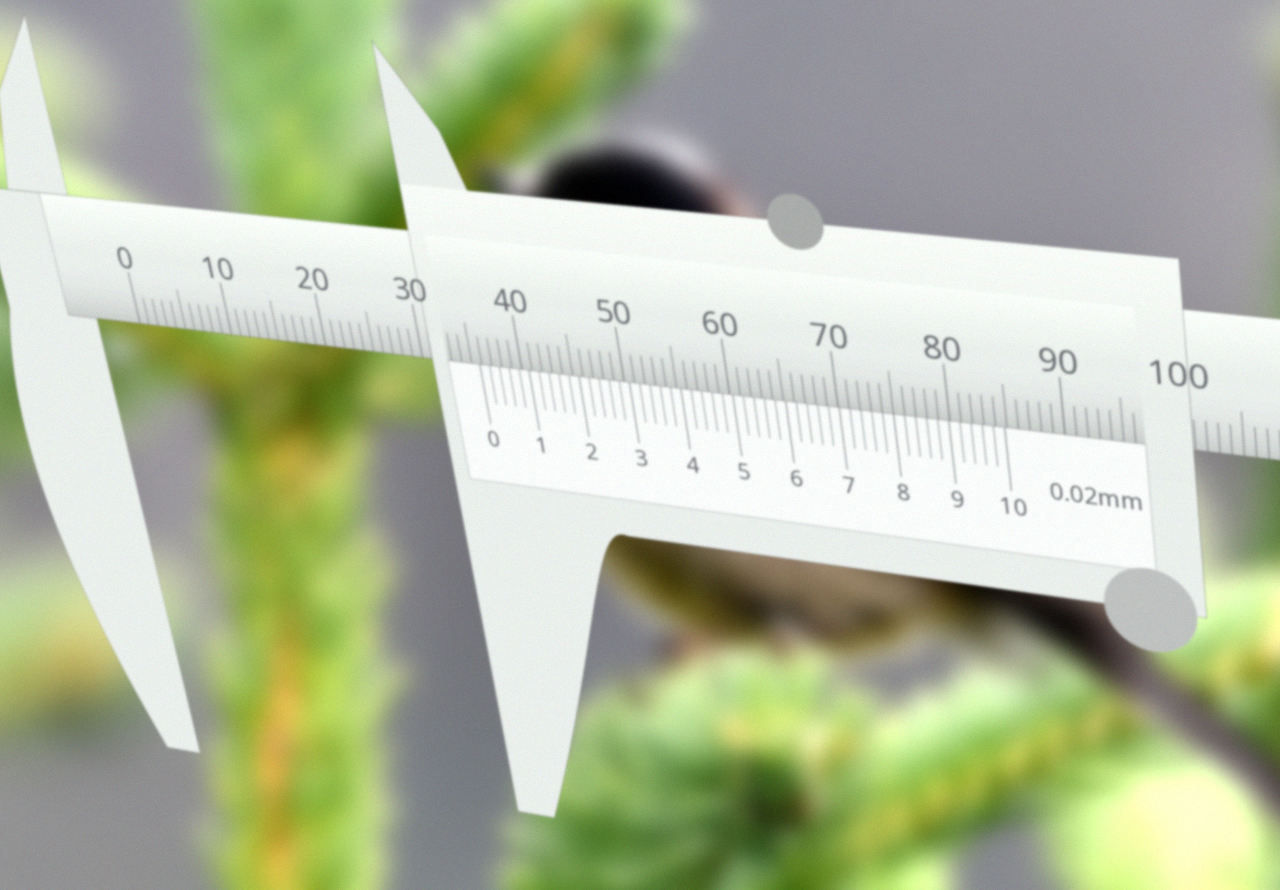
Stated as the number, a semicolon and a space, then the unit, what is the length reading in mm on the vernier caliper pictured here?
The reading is 35.8; mm
